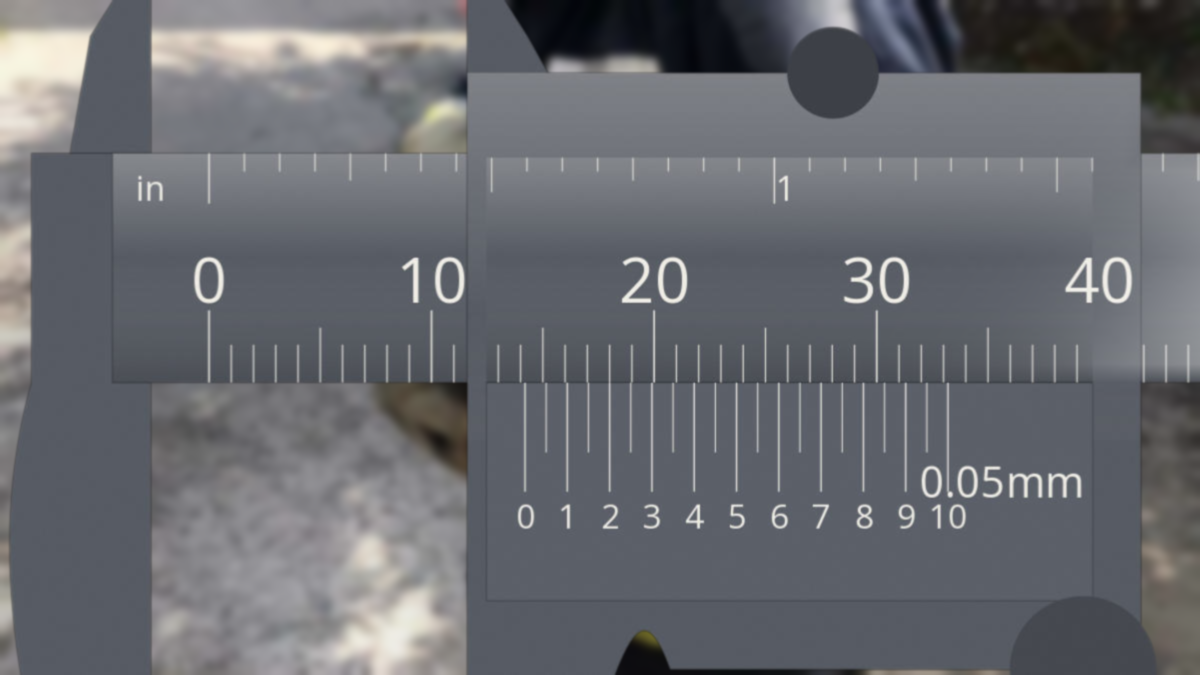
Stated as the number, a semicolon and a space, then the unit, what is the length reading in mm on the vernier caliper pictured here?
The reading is 14.2; mm
